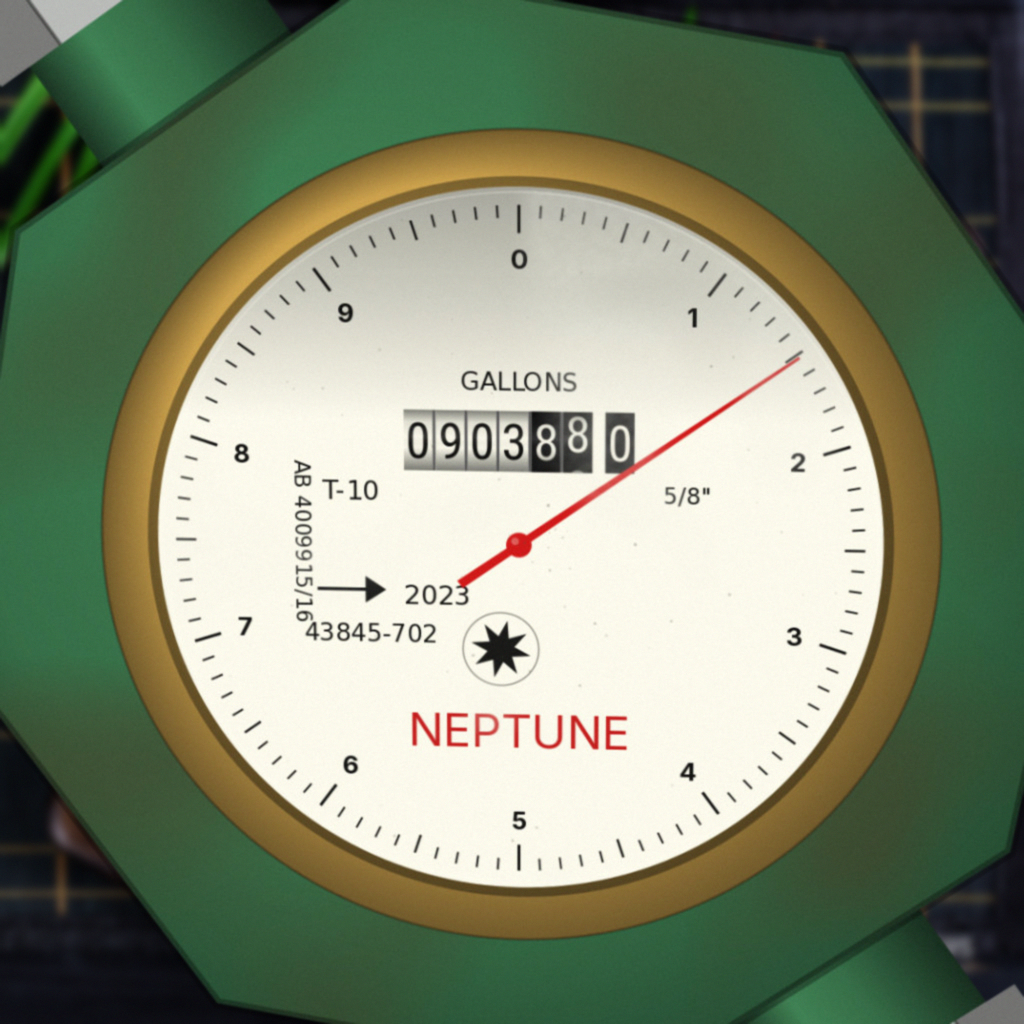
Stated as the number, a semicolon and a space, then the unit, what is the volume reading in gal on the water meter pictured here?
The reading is 903881.5; gal
